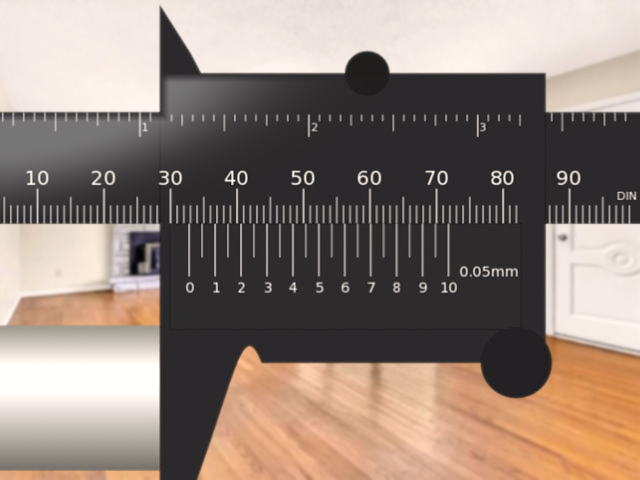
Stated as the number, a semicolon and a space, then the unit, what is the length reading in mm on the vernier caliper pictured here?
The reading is 32.8; mm
